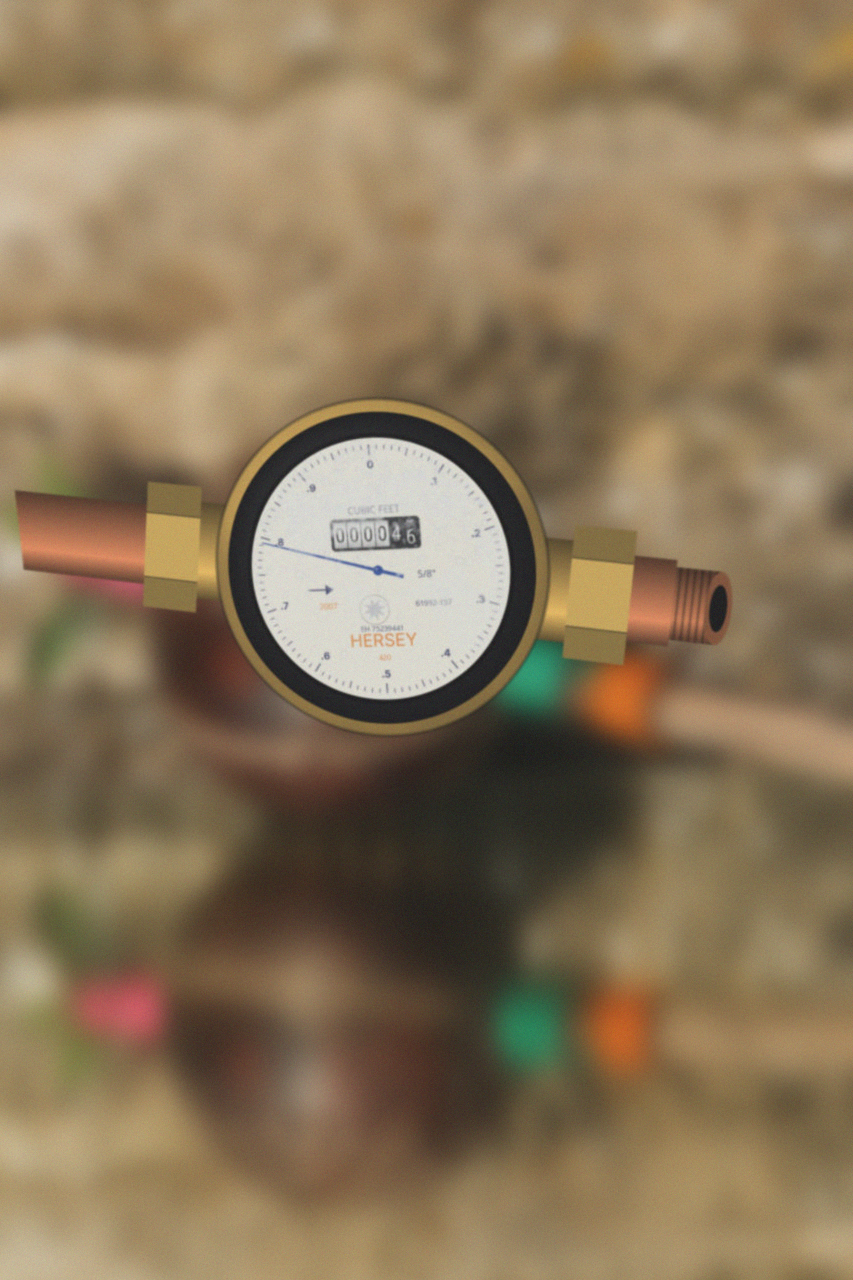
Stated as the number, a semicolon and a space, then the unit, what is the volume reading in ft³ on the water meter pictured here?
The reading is 45.79; ft³
